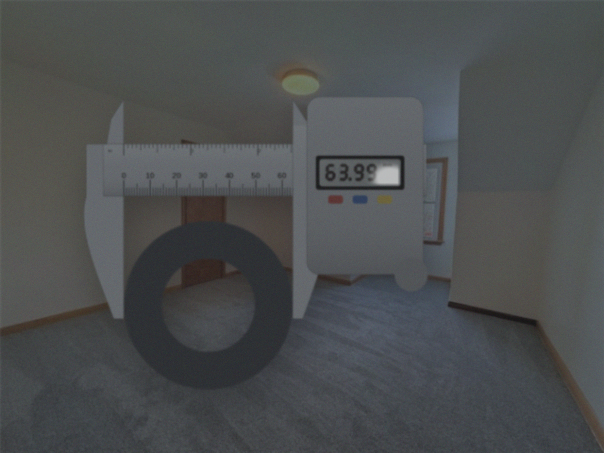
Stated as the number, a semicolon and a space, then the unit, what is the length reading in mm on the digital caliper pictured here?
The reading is 63.99; mm
